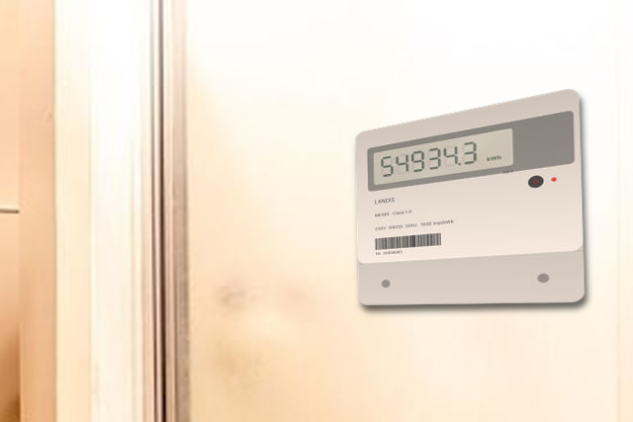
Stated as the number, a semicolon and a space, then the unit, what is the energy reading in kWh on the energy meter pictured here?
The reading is 54934.3; kWh
